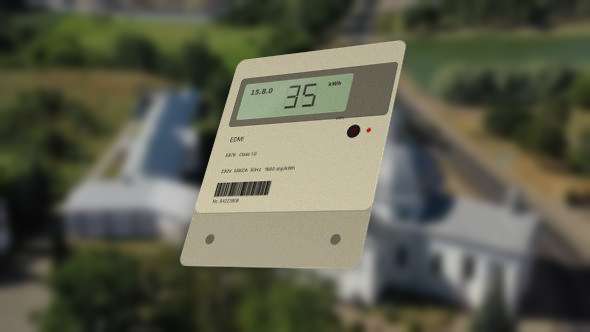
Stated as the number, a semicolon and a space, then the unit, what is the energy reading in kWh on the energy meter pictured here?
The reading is 35; kWh
